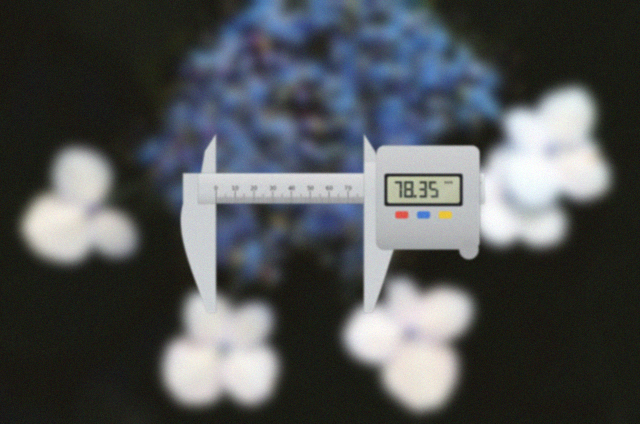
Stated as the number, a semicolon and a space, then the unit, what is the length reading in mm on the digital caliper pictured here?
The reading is 78.35; mm
